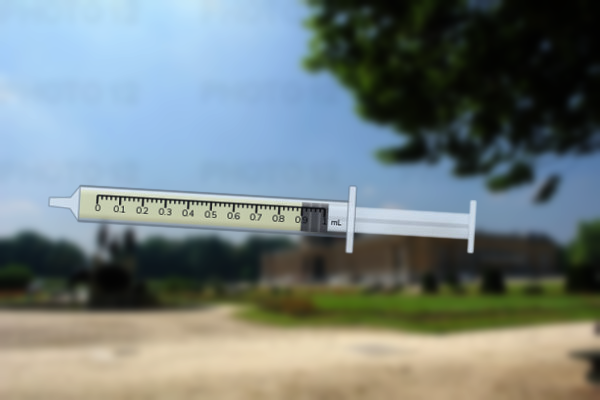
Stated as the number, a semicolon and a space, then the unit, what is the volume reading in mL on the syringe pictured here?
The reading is 0.9; mL
